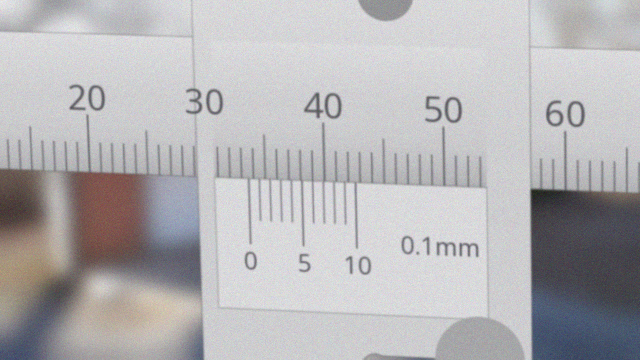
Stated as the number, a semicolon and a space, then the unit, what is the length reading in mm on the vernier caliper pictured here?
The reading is 33.6; mm
